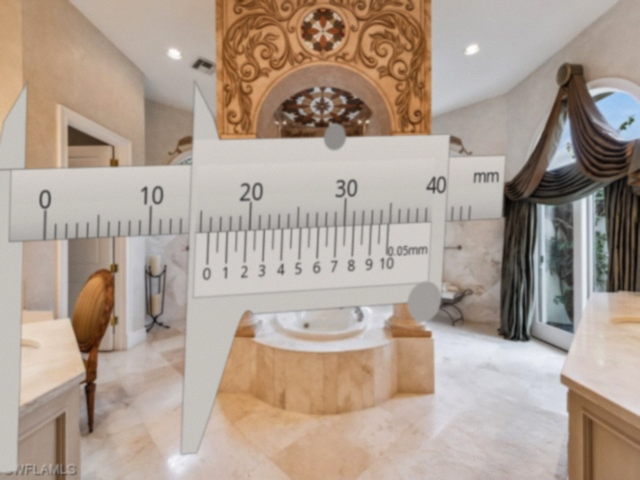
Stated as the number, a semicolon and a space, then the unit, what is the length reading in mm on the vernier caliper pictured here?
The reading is 15.8; mm
